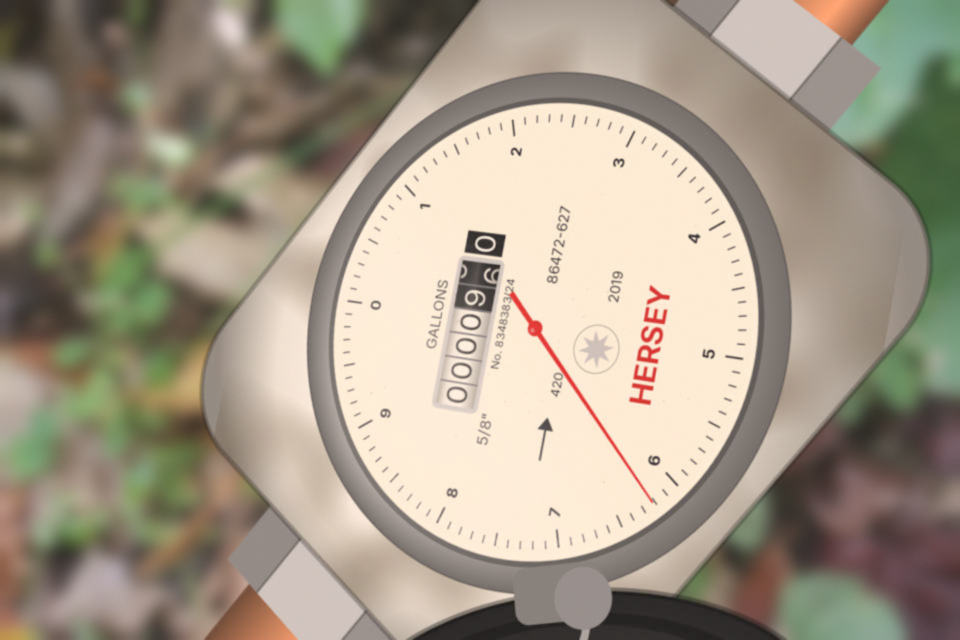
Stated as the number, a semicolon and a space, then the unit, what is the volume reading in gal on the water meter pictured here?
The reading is 956.2; gal
